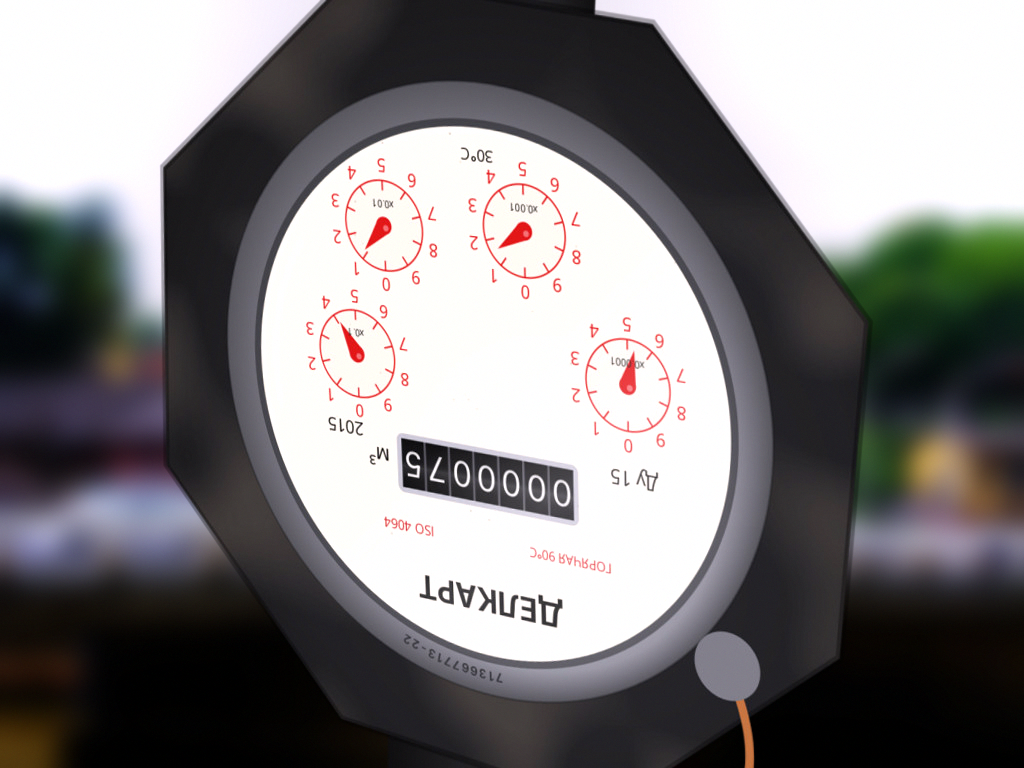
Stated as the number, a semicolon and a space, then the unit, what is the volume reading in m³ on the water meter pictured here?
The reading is 75.4115; m³
